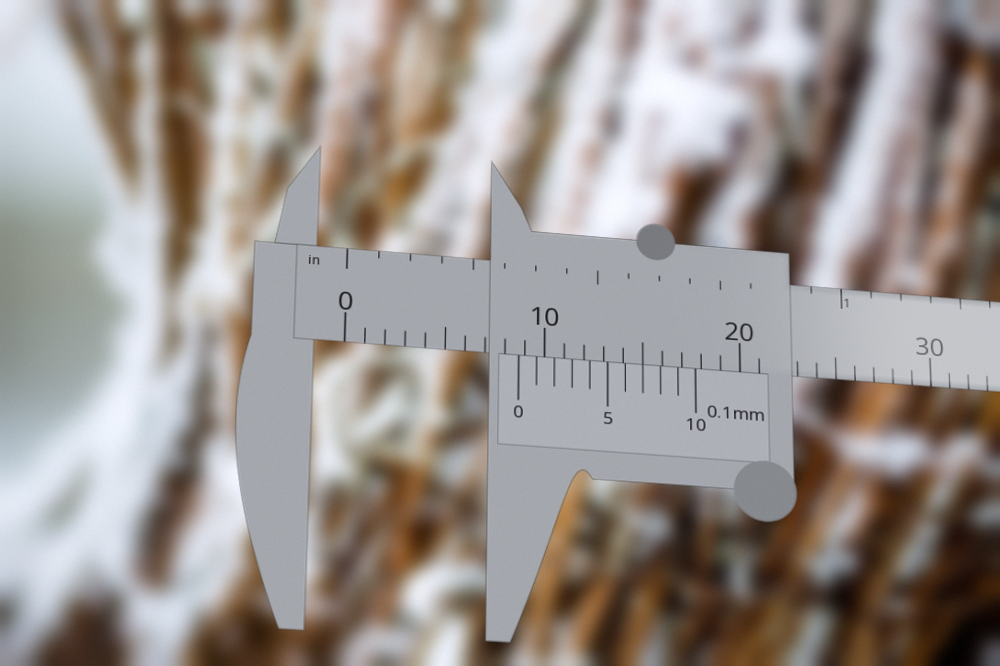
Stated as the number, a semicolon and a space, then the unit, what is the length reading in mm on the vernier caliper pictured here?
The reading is 8.7; mm
